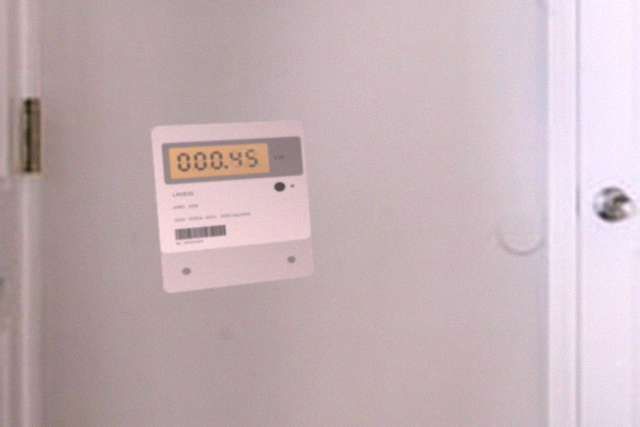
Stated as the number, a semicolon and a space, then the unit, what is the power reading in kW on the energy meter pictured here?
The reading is 0.45; kW
